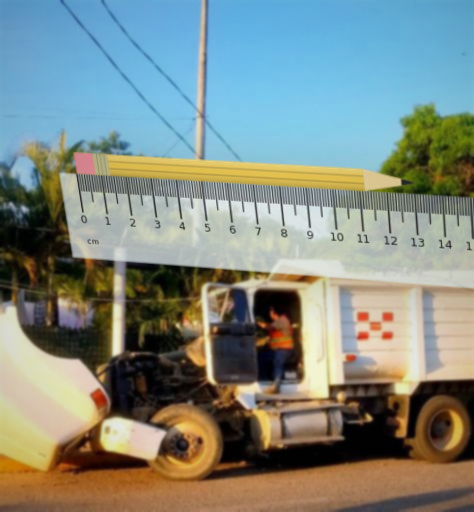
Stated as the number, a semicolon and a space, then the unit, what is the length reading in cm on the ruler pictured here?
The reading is 13; cm
